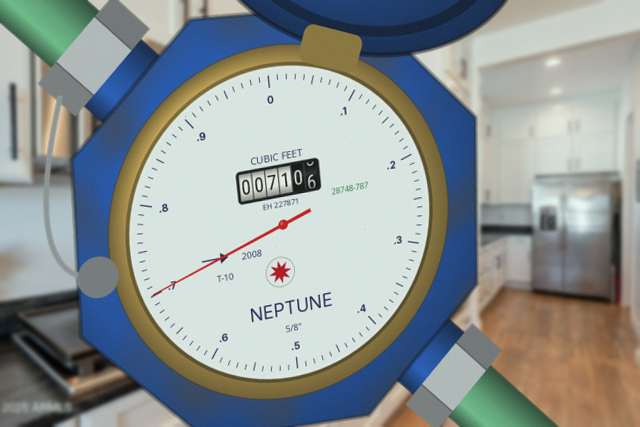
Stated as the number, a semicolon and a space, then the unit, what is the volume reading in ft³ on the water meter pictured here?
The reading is 7105.70; ft³
